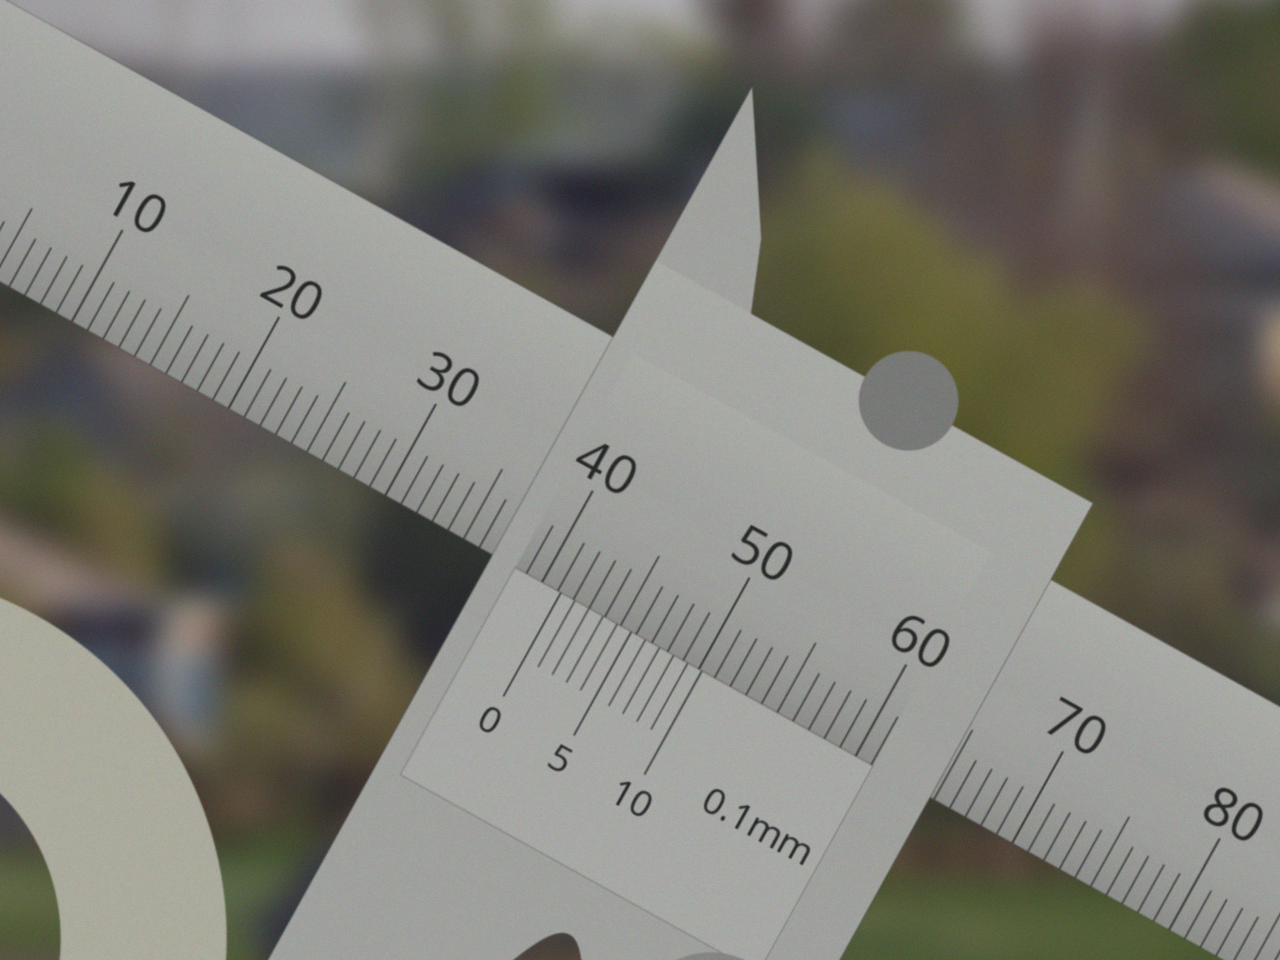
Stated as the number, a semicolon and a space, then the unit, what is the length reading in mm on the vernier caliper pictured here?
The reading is 41.2; mm
